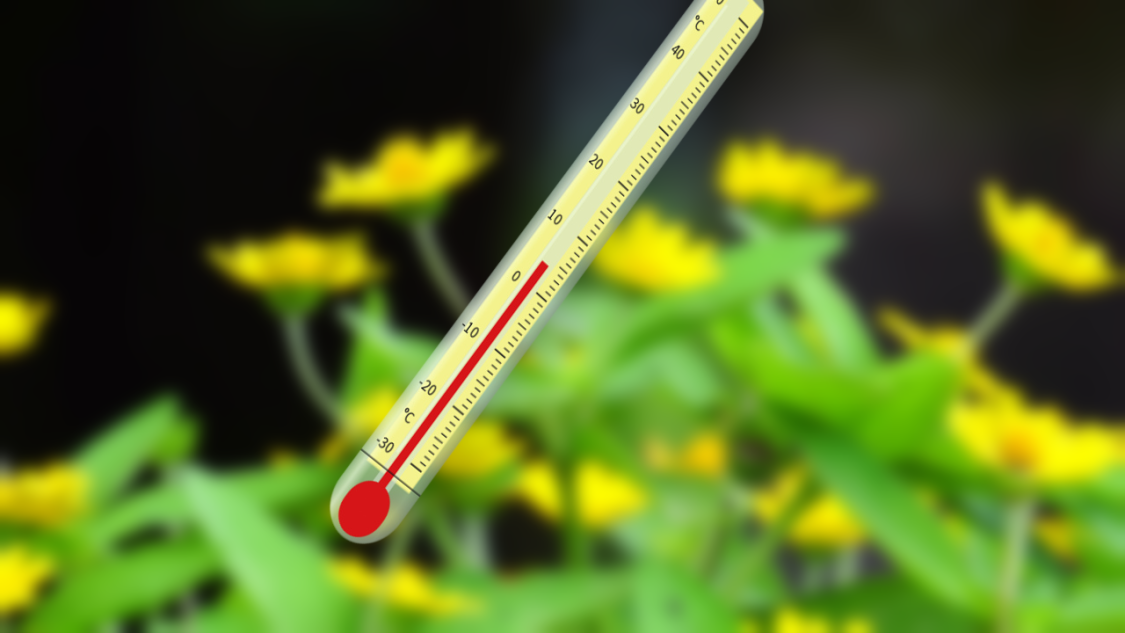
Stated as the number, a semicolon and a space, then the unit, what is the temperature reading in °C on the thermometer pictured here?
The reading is 4; °C
